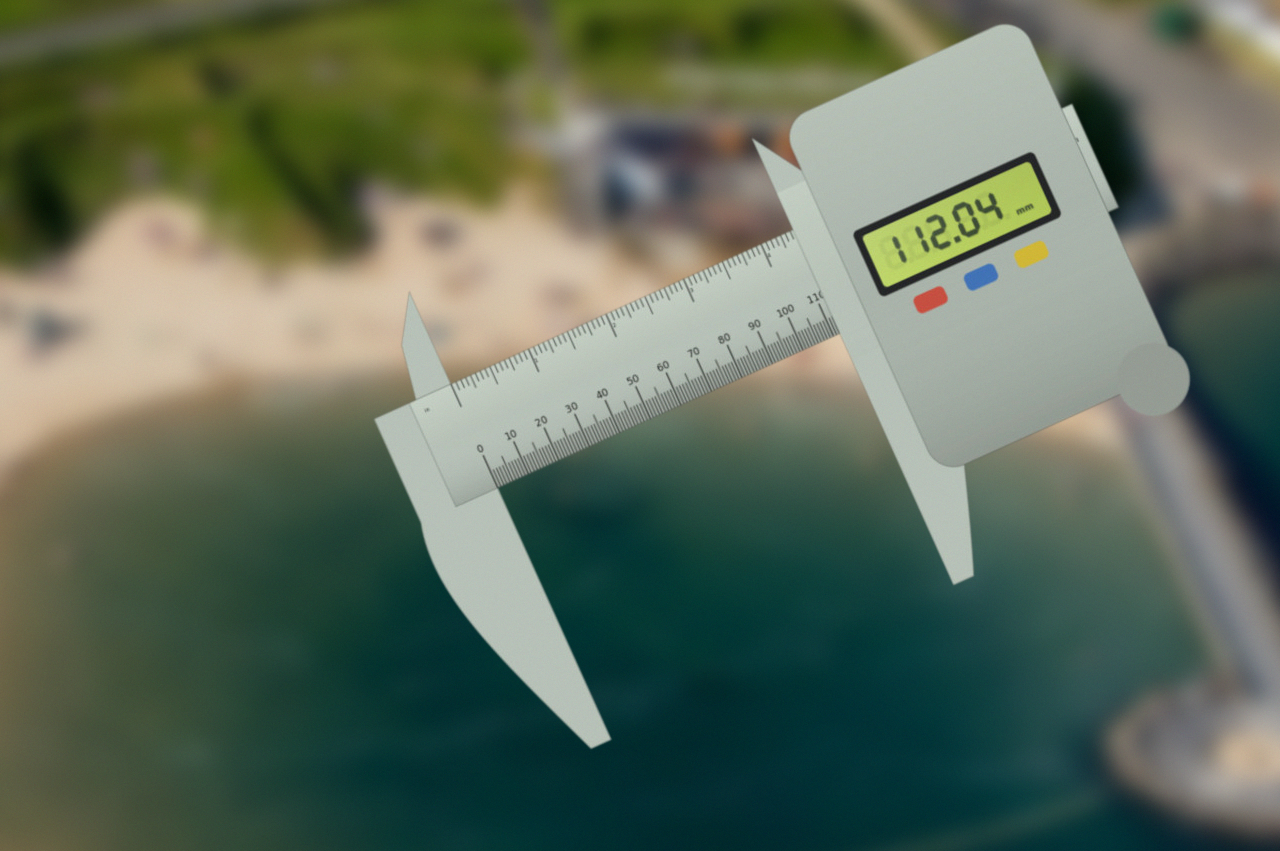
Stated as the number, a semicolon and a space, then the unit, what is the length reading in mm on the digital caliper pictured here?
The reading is 112.04; mm
